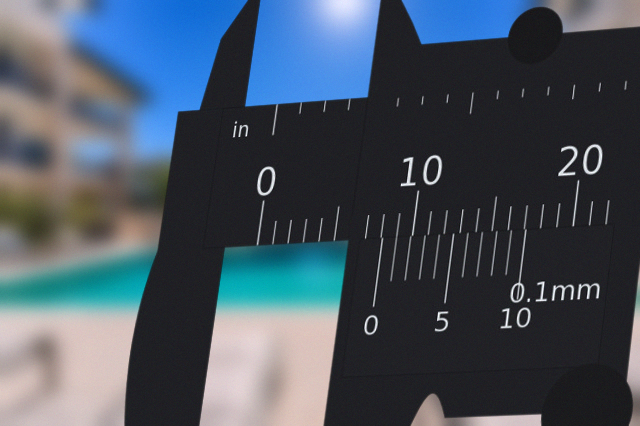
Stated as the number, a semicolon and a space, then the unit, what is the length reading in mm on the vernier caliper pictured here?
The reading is 8.1; mm
